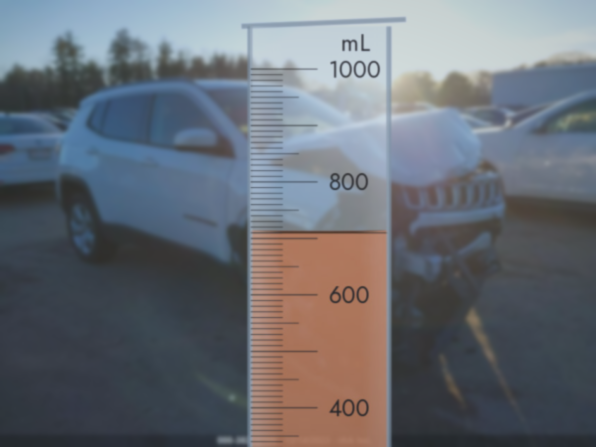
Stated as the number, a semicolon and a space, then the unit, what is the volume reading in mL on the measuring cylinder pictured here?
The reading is 710; mL
